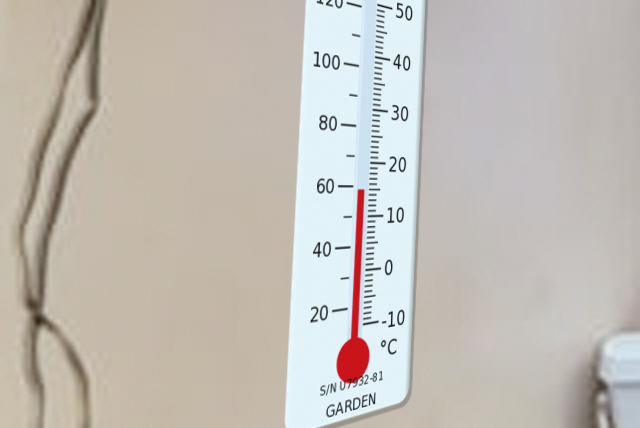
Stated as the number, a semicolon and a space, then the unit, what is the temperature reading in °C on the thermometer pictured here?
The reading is 15; °C
